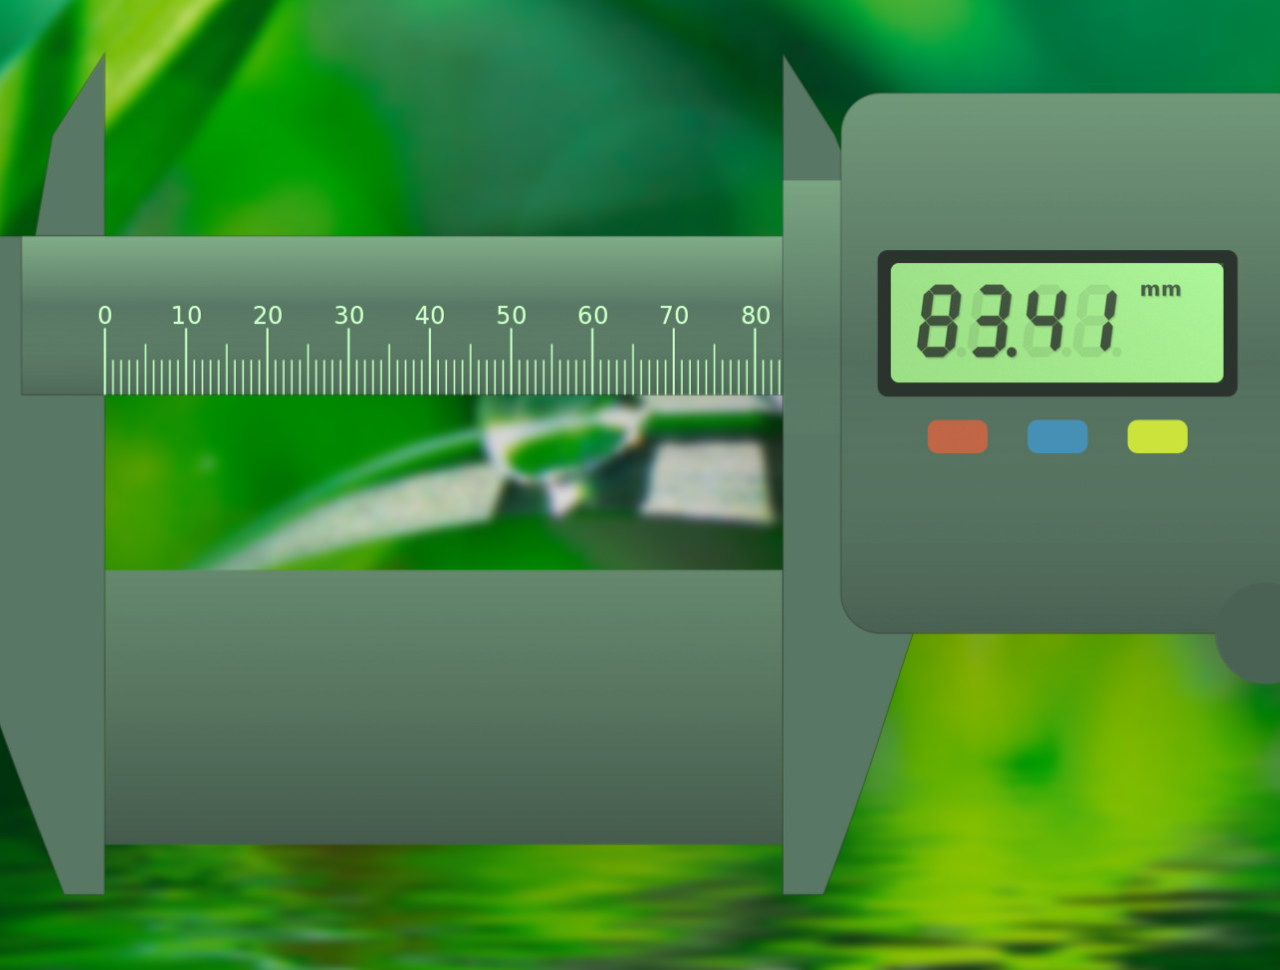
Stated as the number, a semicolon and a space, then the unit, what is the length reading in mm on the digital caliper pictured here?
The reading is 83.41; mm
